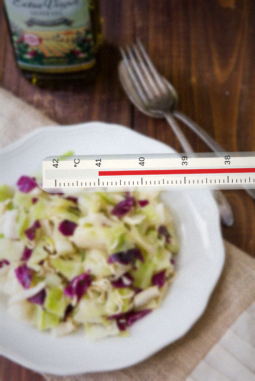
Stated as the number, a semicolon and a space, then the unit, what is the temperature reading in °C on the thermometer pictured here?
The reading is 41; °C
